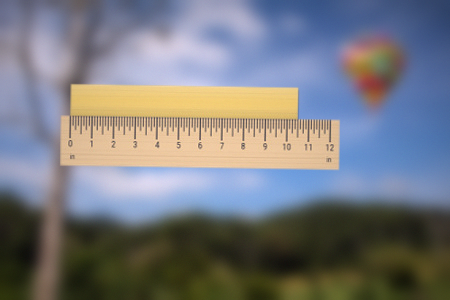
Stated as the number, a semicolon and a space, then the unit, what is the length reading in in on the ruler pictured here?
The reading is 10.5; in
